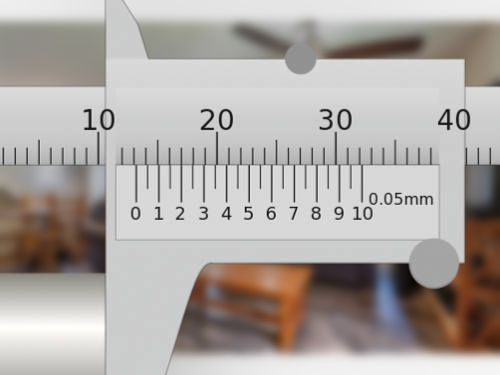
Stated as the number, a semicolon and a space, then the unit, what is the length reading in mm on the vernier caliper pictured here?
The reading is 13.2; mm
